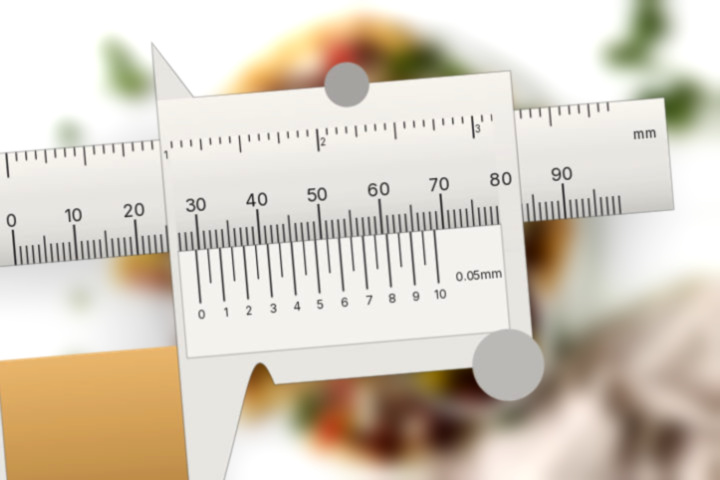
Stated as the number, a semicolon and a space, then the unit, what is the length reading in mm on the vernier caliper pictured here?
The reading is 29.5; mm
